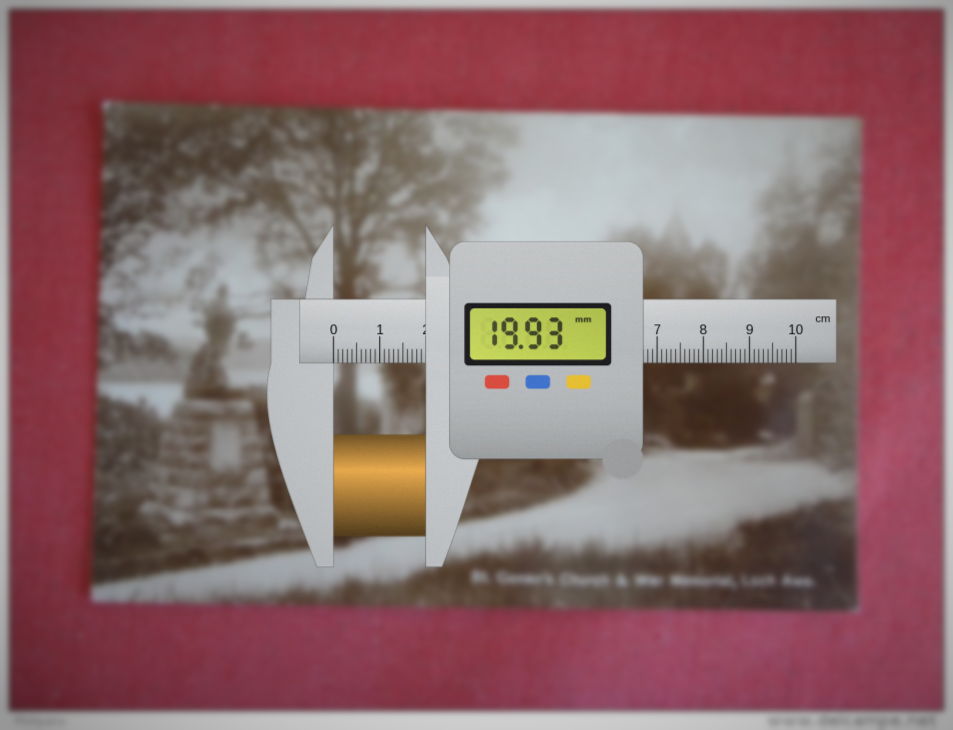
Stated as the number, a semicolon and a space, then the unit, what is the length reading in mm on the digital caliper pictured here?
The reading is 19.93; mm
